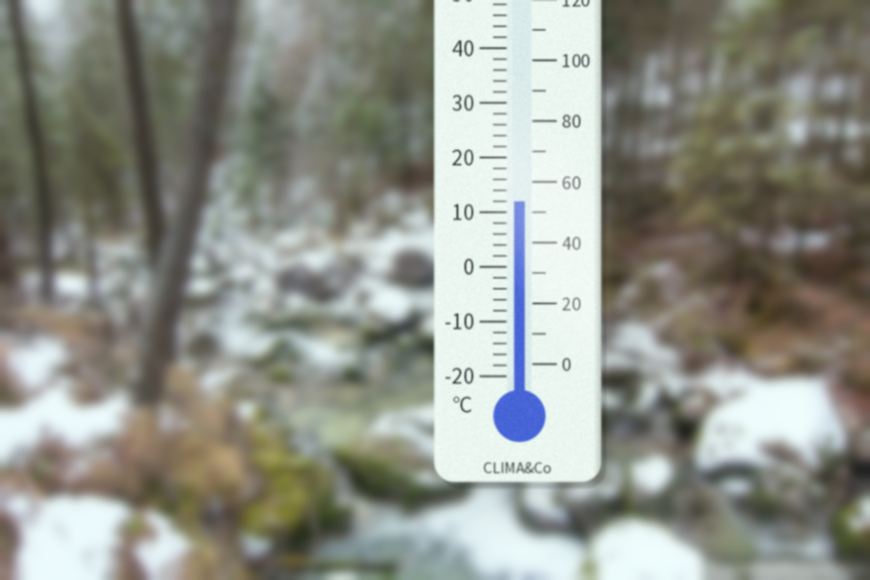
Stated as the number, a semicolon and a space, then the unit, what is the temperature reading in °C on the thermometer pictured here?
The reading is 12; °C
